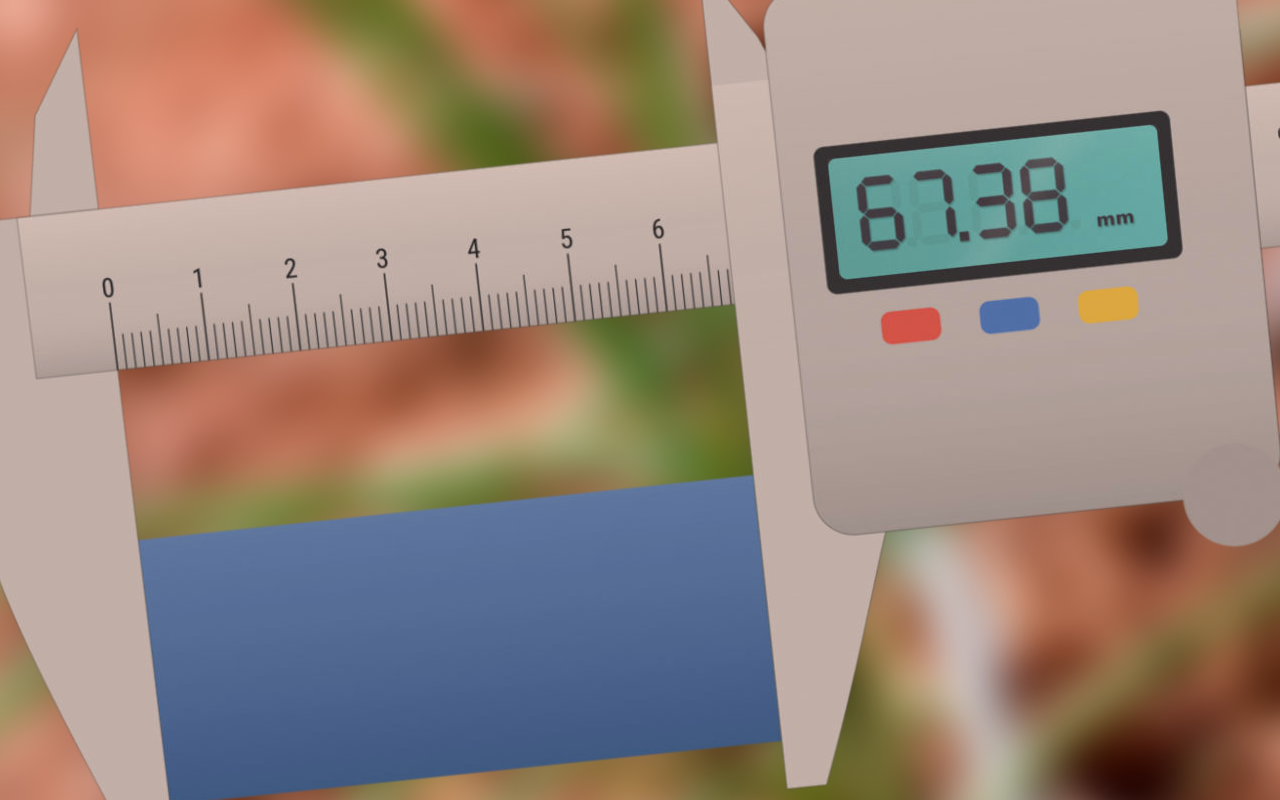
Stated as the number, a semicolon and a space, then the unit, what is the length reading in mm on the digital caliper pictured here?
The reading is 67.38; mm
